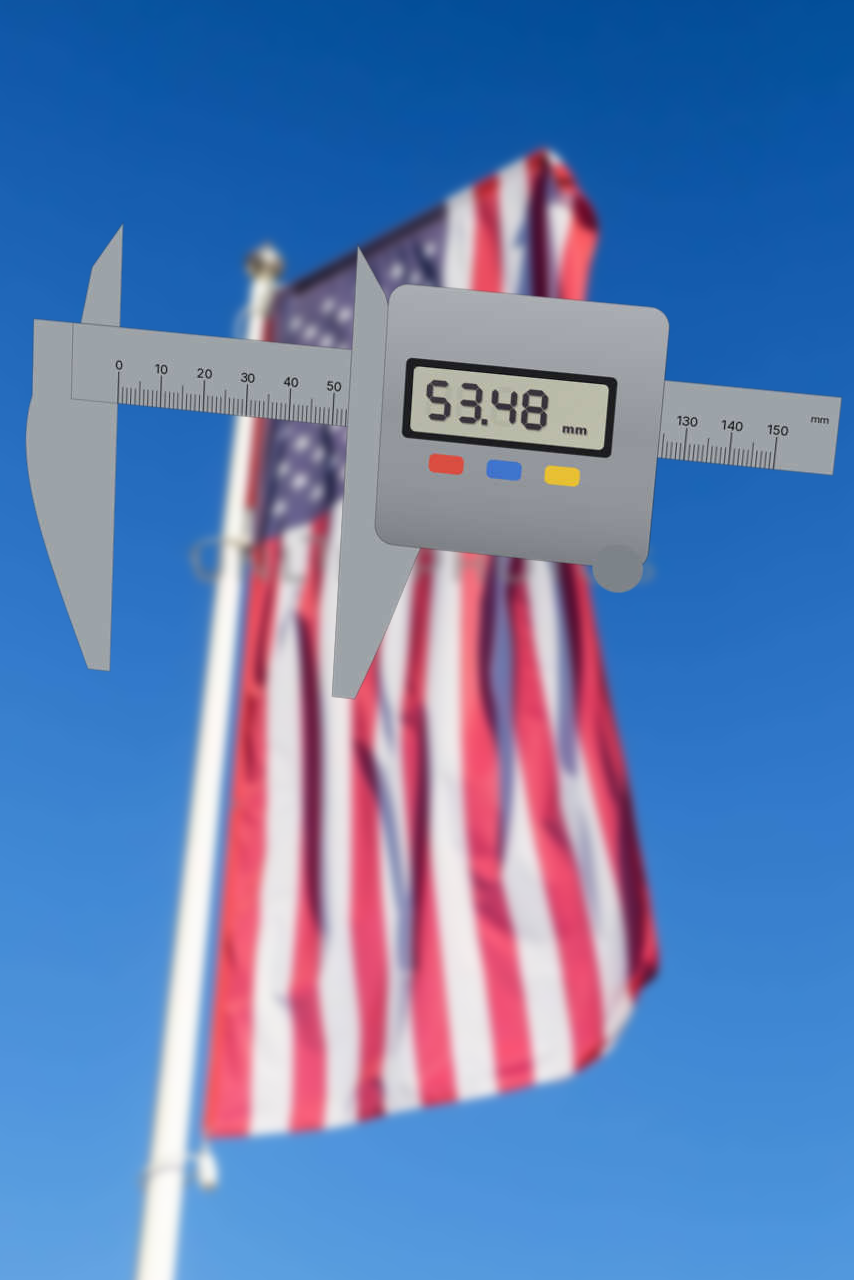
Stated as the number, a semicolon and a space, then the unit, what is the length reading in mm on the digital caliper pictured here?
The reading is 53.48; mm
